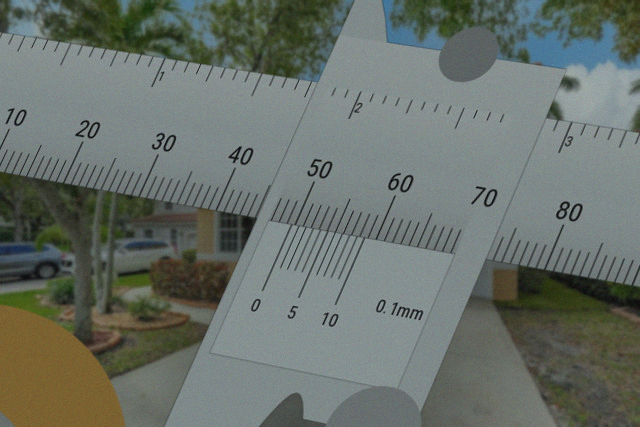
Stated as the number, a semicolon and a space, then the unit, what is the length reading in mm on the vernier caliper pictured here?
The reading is 49.6; mm
